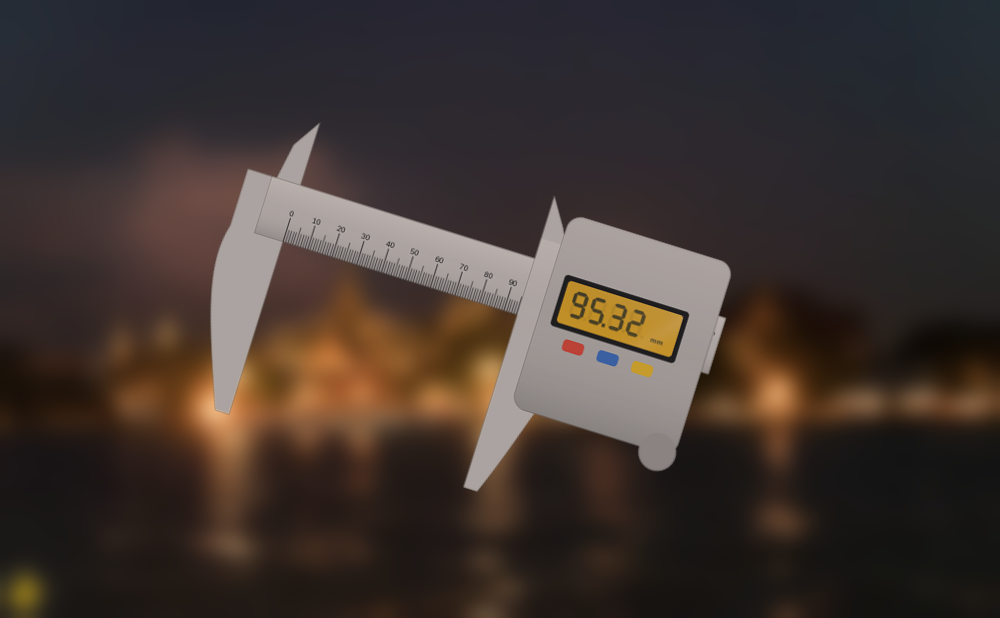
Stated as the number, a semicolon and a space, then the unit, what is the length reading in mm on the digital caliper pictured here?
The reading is 95.32; mm
